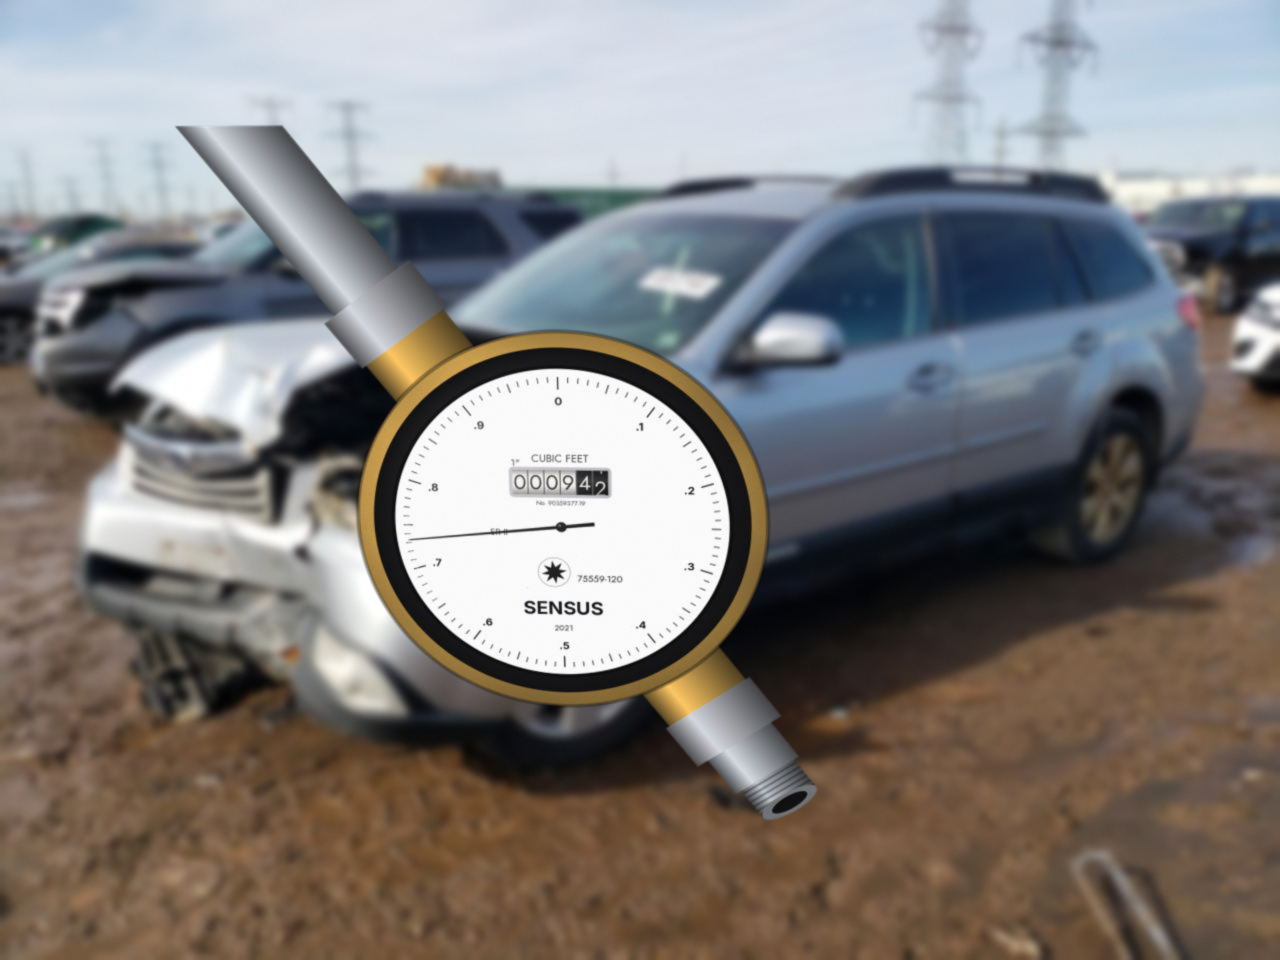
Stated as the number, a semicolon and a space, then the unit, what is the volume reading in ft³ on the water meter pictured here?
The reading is 941.73; ft³
